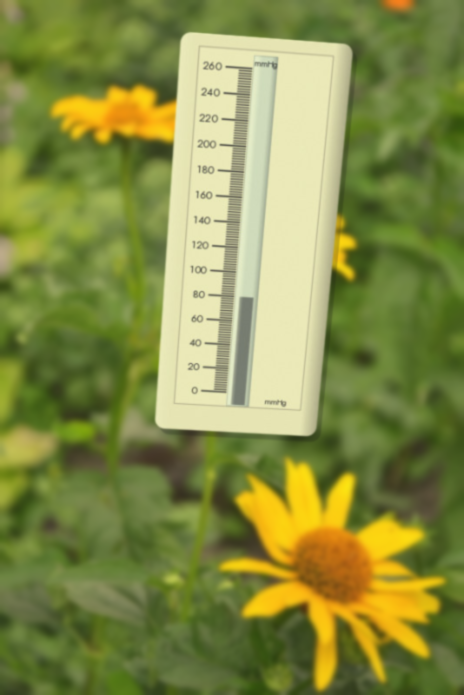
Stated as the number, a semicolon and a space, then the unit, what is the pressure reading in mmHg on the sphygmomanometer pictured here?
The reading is 80; mmHg
